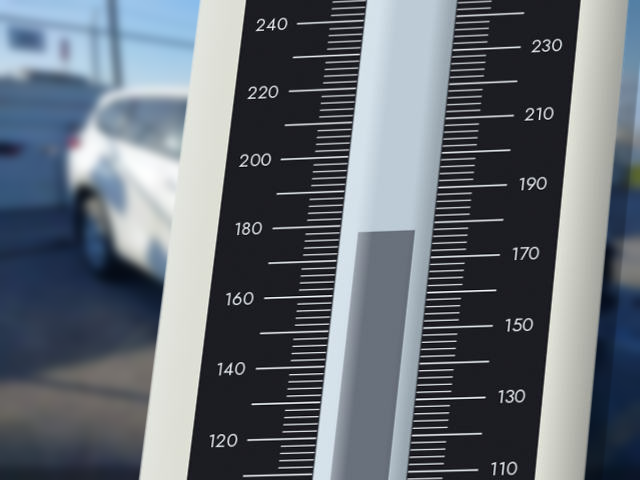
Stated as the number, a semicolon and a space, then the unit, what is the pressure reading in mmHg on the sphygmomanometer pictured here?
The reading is 178; mmHg
